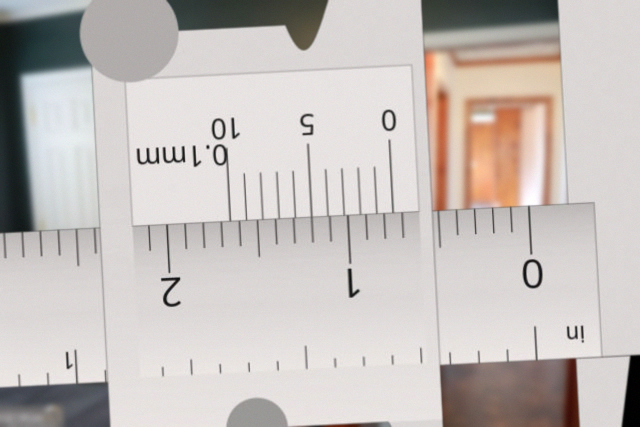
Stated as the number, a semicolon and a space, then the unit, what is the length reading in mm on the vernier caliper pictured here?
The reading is 7.5; mm
